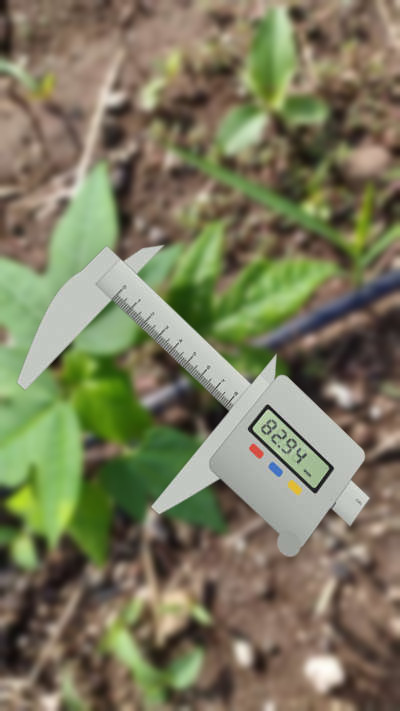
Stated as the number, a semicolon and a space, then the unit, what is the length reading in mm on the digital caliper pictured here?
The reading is 82.94; mm
